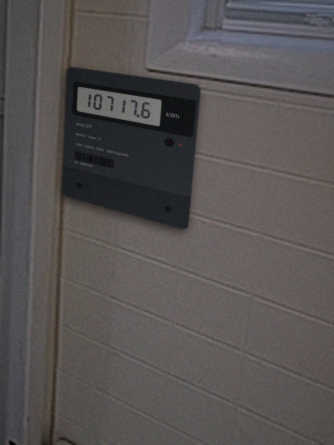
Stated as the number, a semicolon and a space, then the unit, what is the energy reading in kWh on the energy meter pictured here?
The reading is 10717.6; kWh
